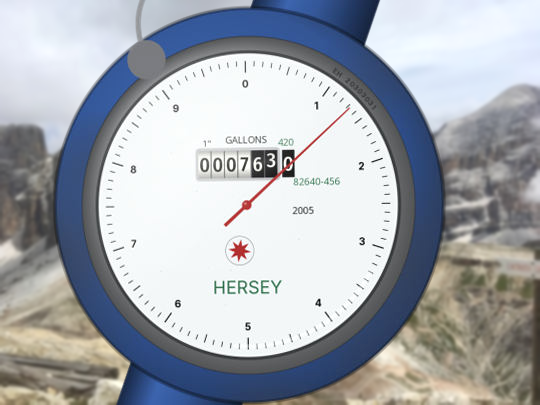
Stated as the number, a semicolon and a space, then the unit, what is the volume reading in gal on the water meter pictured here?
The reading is 7631.3; gal
